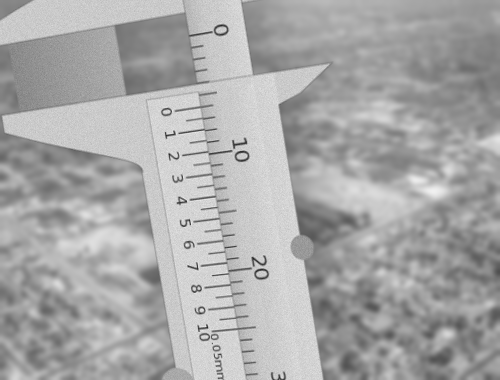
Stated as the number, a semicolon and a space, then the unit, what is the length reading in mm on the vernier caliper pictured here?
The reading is 6.0; mm
